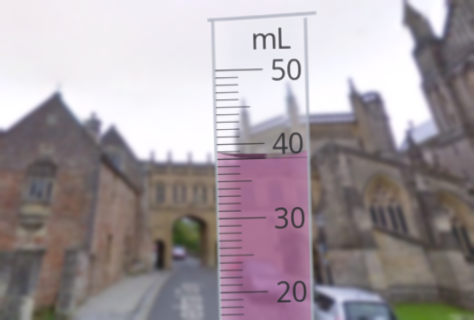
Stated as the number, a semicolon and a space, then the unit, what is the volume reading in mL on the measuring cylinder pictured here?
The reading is 38; mL
